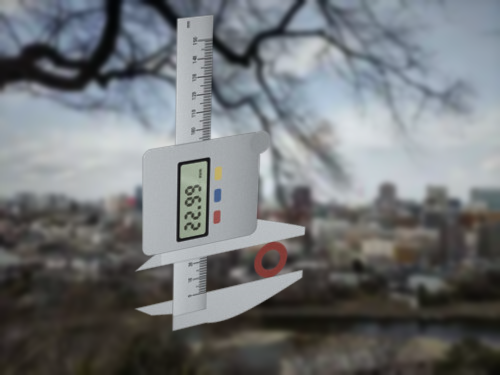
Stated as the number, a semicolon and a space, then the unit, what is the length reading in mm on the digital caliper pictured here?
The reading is 22.99; mm
